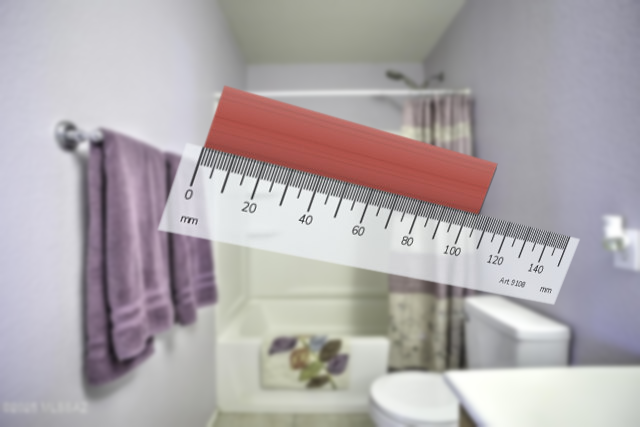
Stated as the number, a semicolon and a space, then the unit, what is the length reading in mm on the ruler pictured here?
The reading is 105; mm
